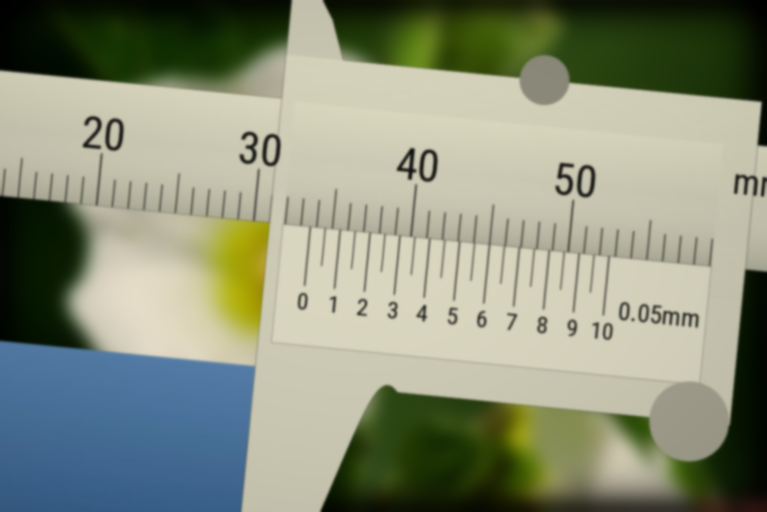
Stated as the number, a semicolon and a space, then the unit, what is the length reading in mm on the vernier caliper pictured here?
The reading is 33.6; mm
